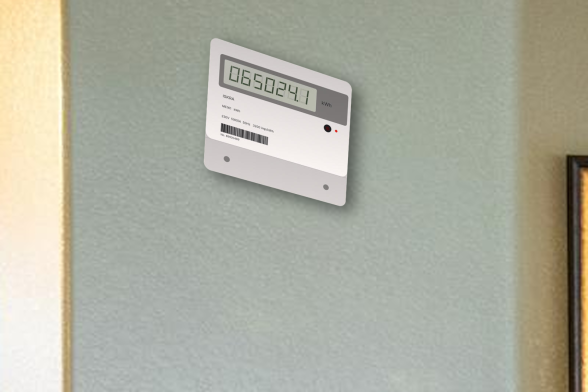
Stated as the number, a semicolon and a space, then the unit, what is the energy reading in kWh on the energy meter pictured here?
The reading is 65024.1; kWh
